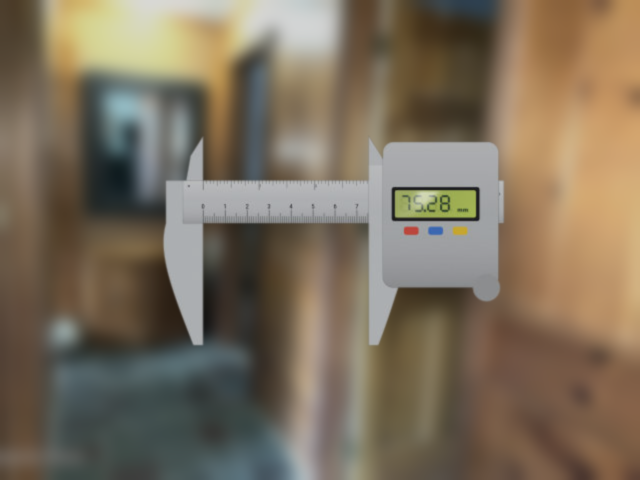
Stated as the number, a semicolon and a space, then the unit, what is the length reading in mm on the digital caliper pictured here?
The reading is 75.28; mm
